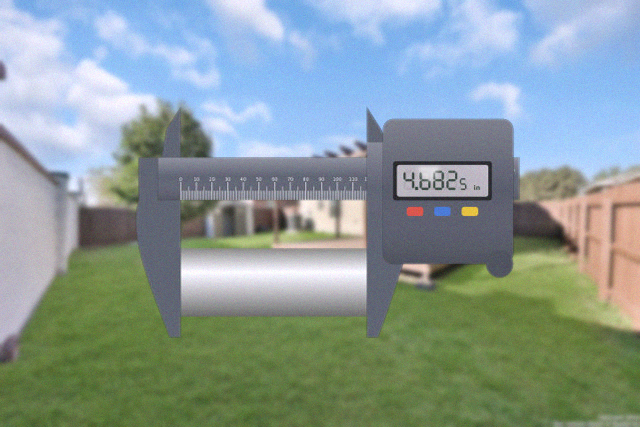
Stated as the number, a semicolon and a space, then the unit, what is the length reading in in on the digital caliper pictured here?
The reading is 4.6825; in
